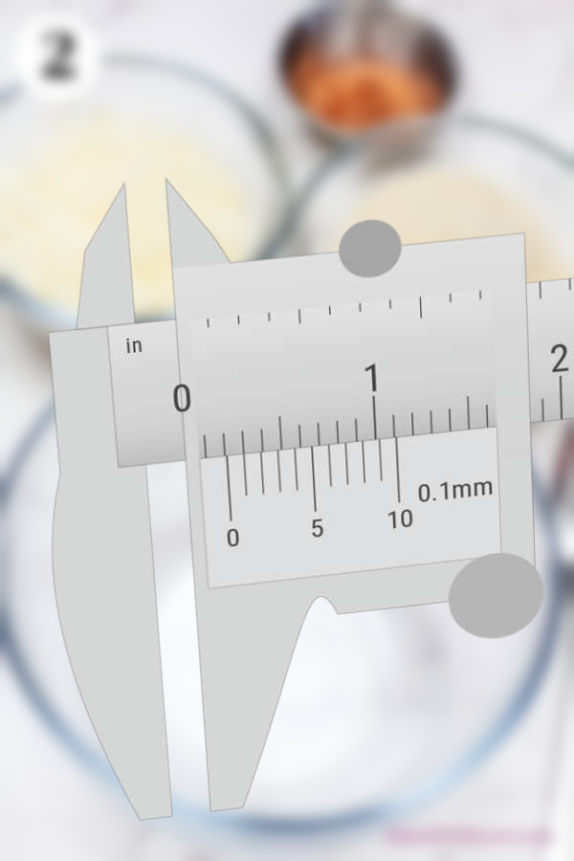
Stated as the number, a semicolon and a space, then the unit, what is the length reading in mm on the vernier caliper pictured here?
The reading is 2.1; mm
